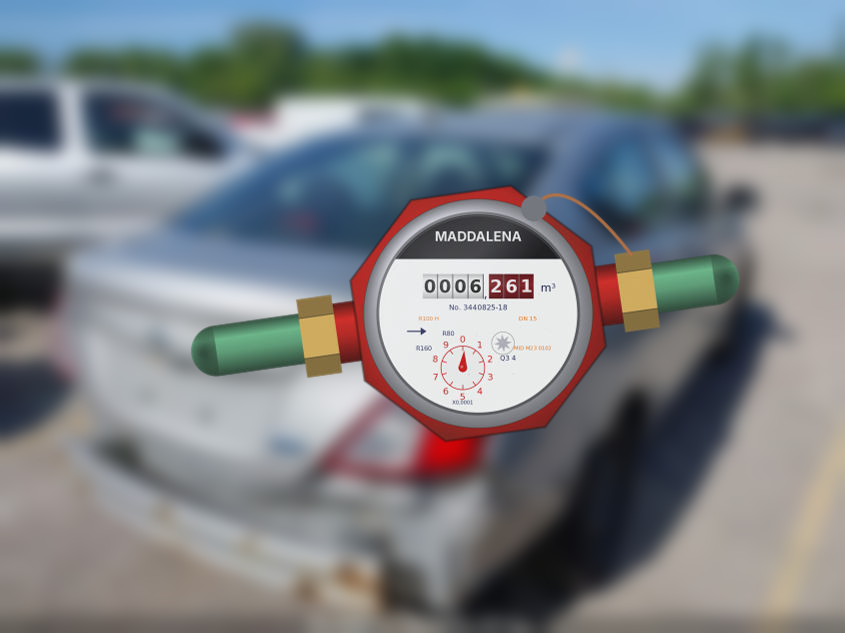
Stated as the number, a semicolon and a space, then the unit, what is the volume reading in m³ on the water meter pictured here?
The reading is 6.2610; m³
